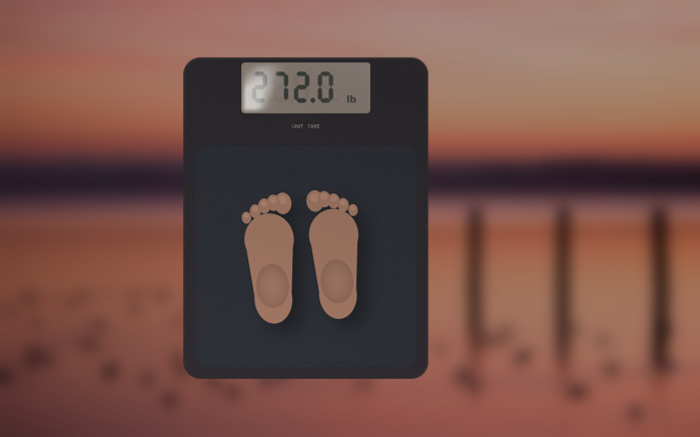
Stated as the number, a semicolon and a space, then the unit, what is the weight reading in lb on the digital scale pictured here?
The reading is 272.0; lb
